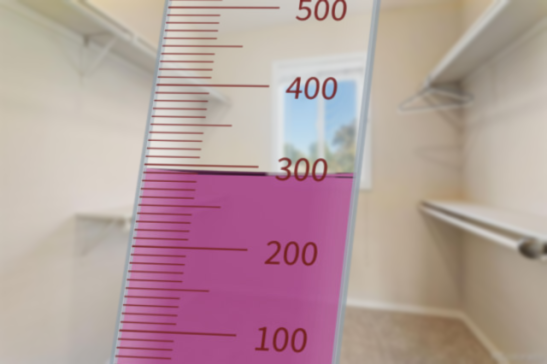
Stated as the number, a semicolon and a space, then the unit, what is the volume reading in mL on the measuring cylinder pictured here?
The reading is 290; mL
